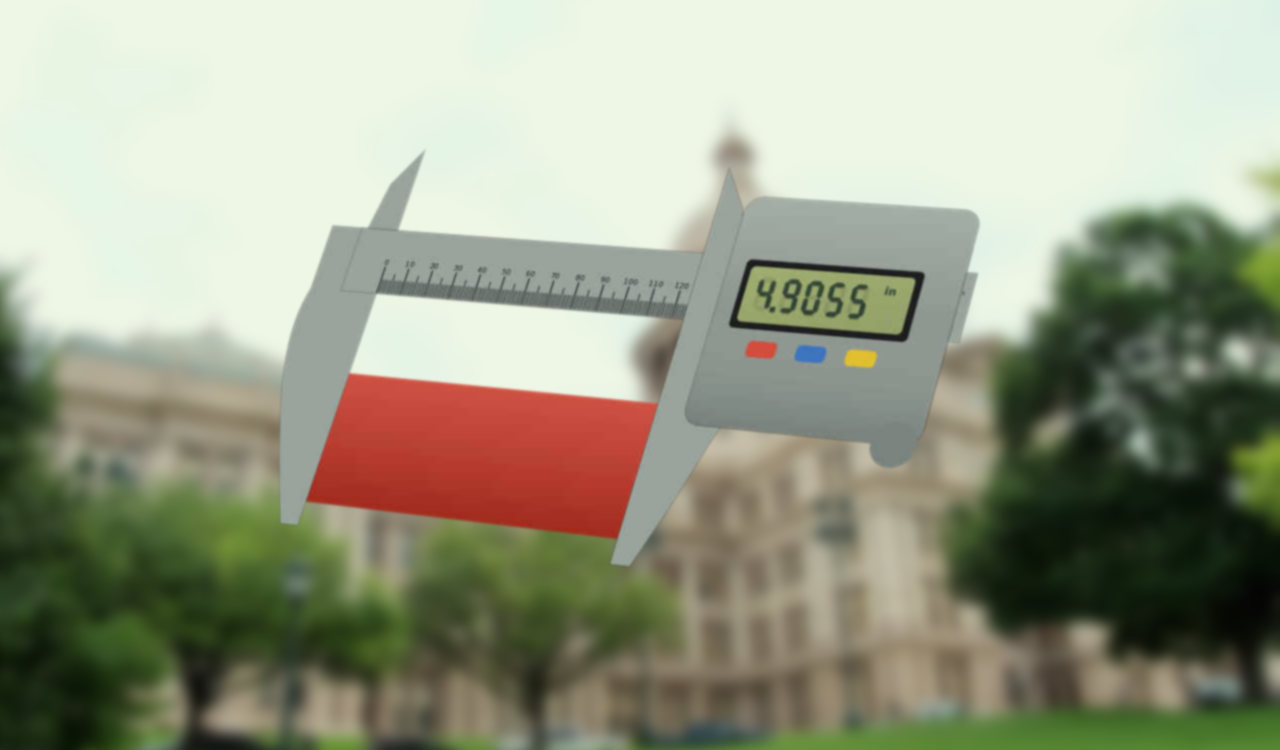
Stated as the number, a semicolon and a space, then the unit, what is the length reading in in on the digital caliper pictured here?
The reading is 4.9055; in
